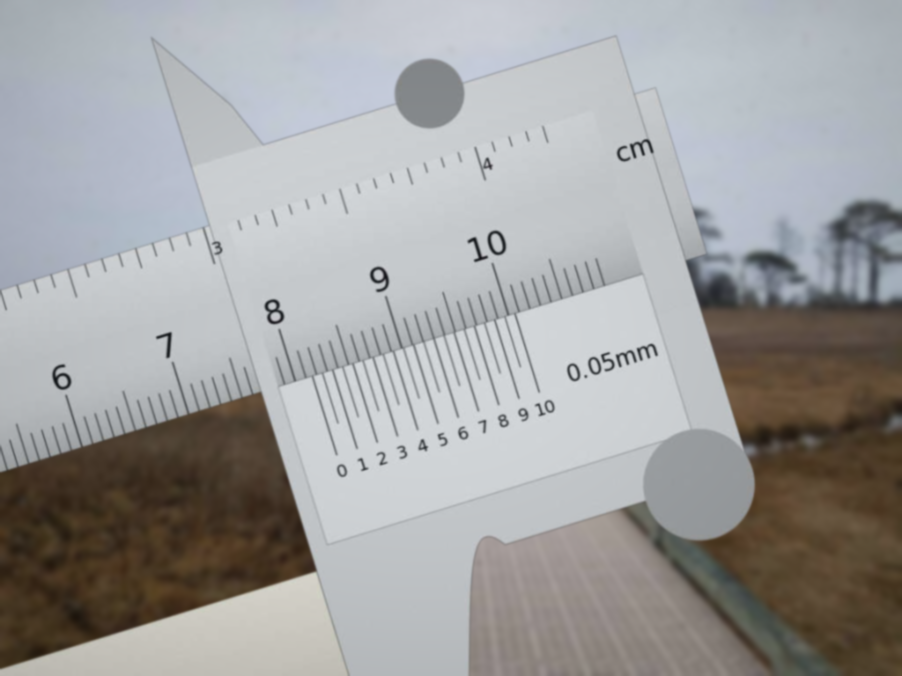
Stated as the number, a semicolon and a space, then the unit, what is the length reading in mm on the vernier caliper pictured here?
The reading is 81.6; mm
